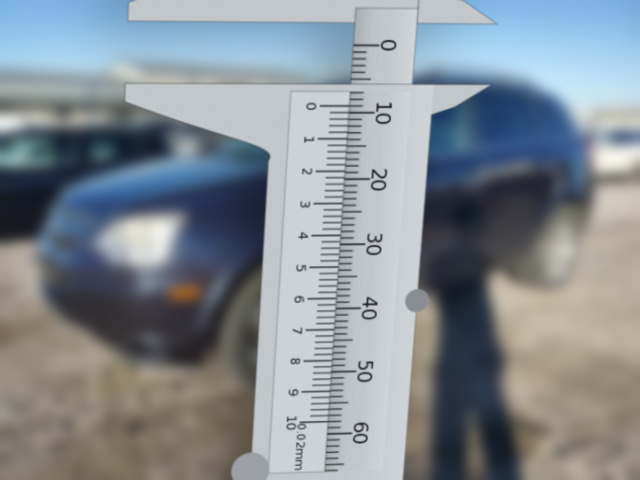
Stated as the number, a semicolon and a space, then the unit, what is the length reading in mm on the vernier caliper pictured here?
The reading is 9.0; mm
